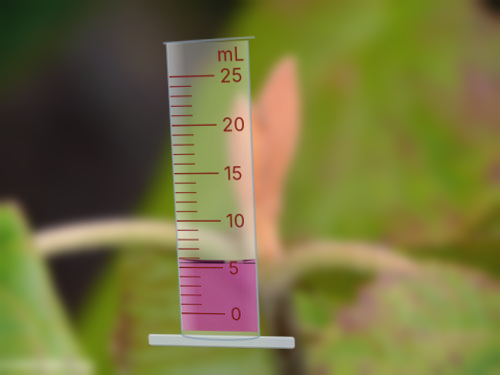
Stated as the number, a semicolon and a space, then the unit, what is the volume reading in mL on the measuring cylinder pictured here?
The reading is 5.5; mL
